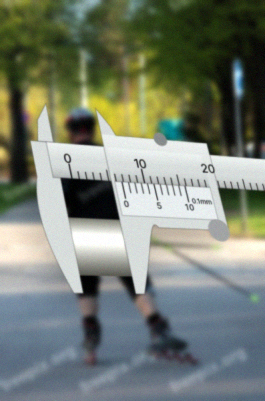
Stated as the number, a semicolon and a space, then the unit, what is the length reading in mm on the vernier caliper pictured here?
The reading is 6.8; mm
